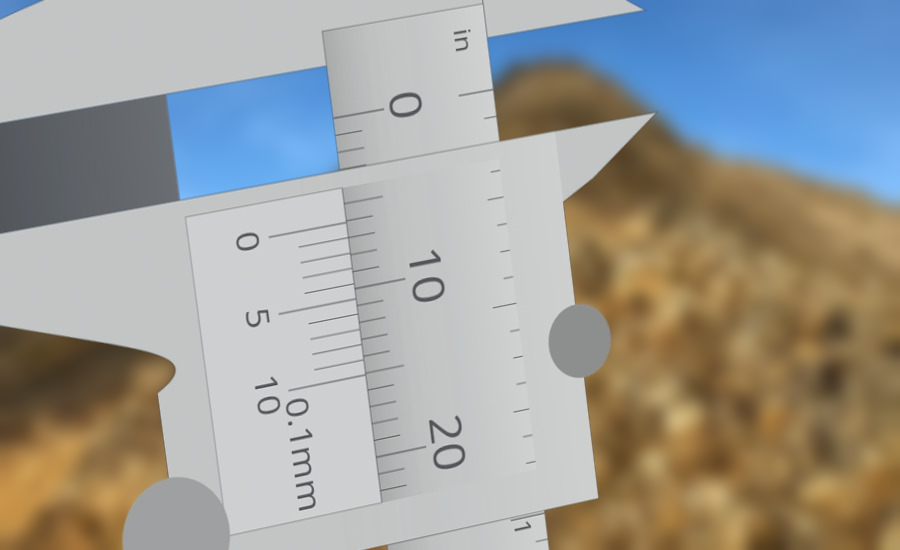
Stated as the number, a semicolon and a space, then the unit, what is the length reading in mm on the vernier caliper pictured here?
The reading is 6.1; mm
